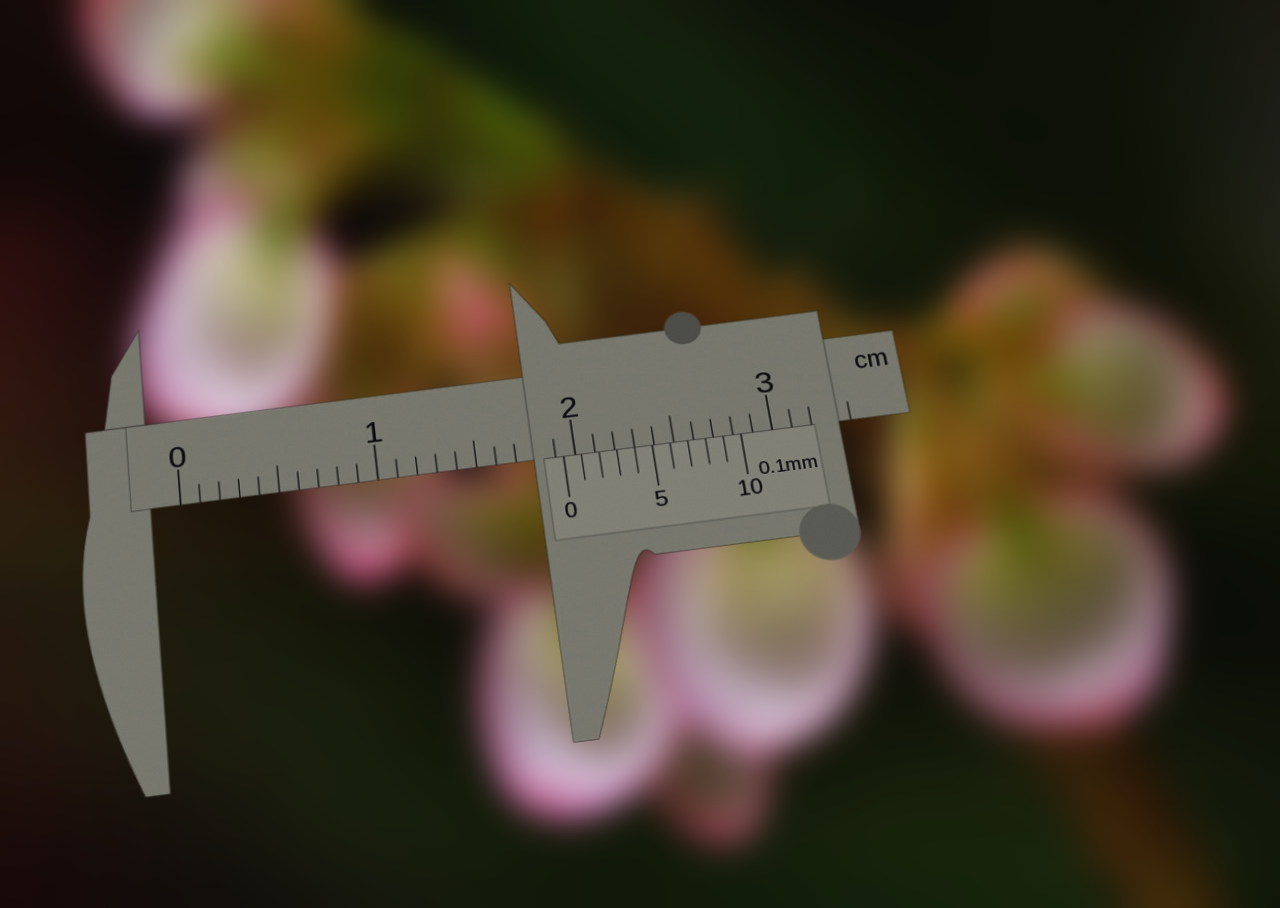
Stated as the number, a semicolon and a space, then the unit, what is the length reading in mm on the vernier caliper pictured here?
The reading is 19.4; mm
